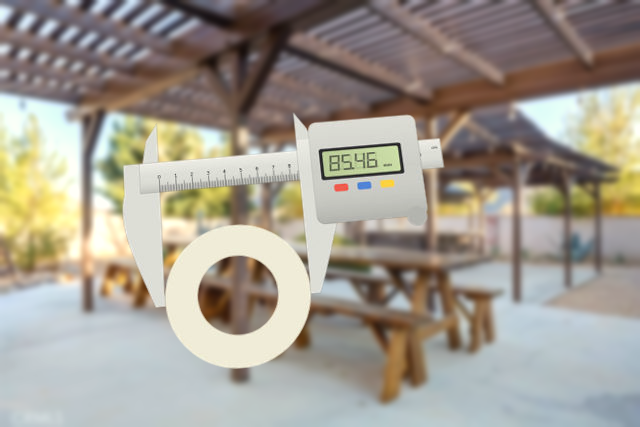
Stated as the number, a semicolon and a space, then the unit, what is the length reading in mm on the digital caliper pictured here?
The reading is 85.46; mm
